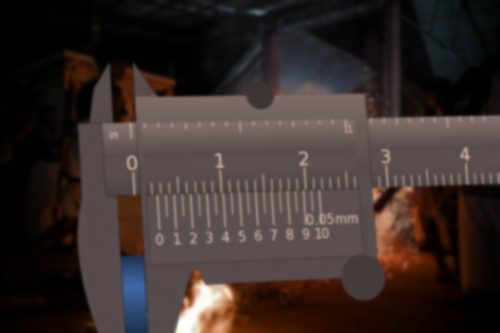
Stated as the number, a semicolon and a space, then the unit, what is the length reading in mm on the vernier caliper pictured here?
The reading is 2.6; mm
